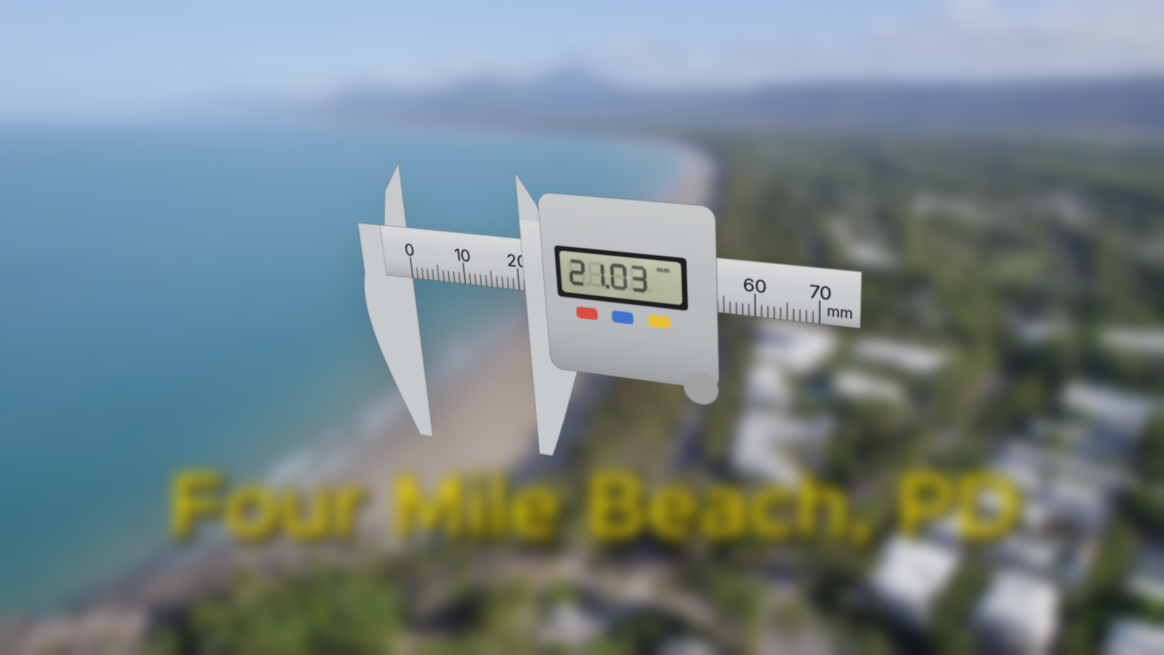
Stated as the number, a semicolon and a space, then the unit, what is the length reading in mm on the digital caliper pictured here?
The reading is 21.03; mm
